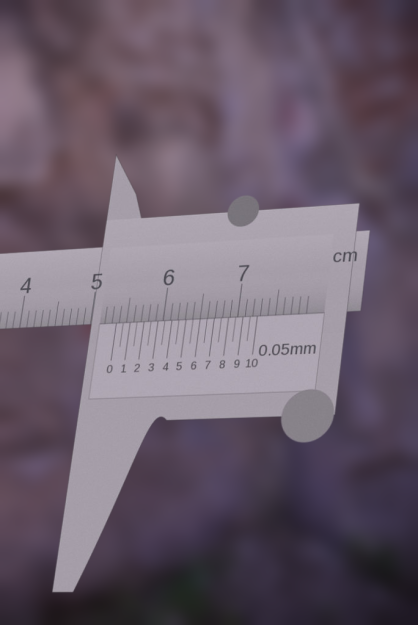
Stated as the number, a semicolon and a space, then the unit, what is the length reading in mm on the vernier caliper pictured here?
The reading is 53.6; mm
